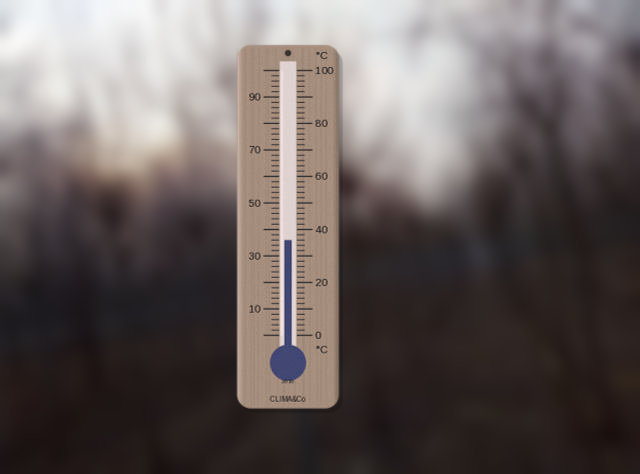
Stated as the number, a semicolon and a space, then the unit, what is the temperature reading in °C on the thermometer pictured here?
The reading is 36; °C
